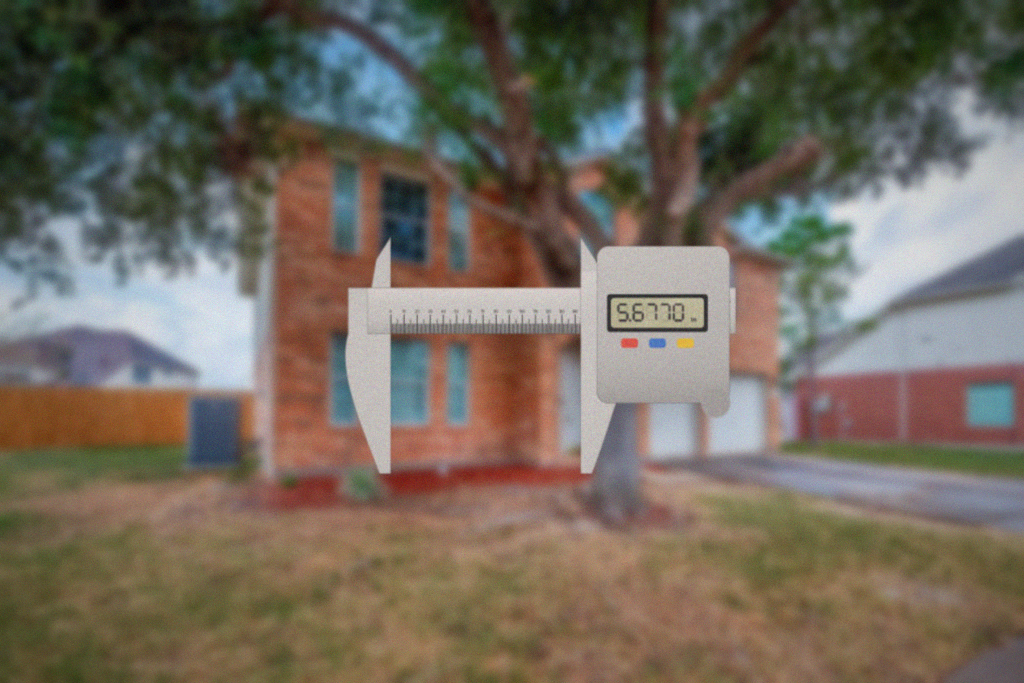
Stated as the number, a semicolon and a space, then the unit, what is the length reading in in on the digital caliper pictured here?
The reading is 5.6770; in
